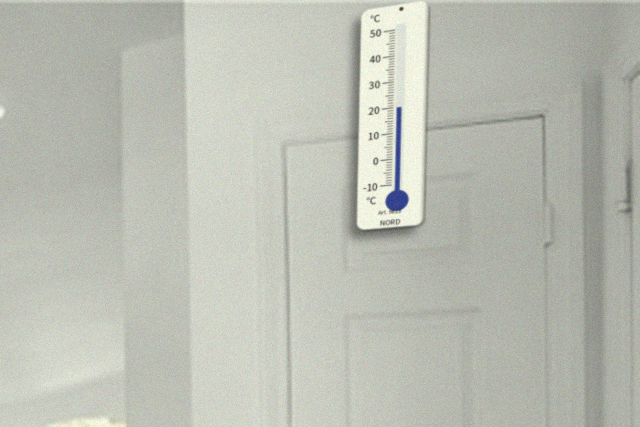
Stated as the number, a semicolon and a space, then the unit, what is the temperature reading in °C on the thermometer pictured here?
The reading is 20; °C
